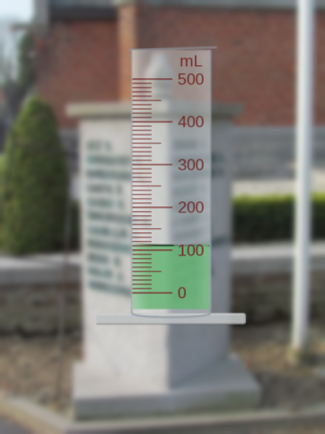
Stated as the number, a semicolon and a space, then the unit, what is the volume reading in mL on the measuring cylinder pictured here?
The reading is 110; mL
